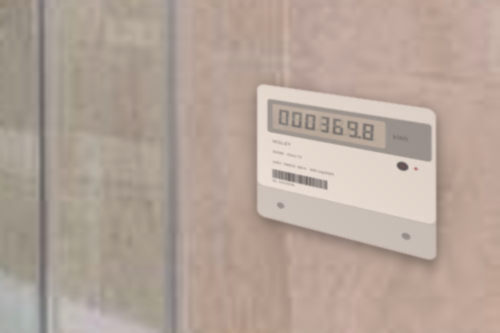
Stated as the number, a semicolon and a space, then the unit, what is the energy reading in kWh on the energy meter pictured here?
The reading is 369.8; kWh
